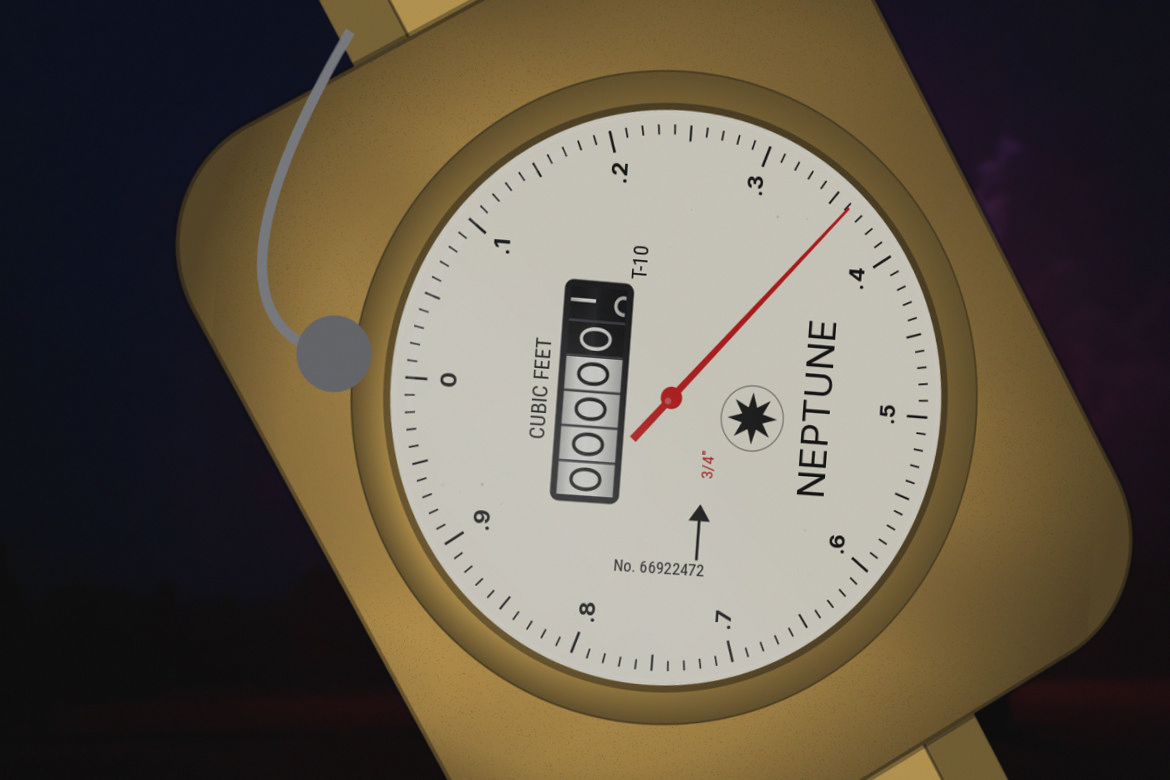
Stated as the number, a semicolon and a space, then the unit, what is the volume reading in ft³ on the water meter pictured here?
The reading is 1.36; ft³
